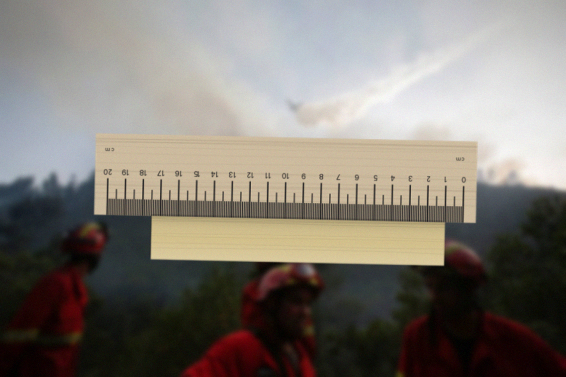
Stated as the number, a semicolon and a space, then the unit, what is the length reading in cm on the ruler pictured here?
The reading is 16.5; cm
